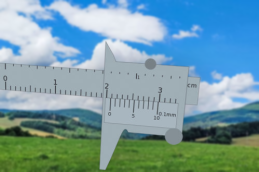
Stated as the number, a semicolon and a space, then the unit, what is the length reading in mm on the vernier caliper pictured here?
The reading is 20.8; mm
